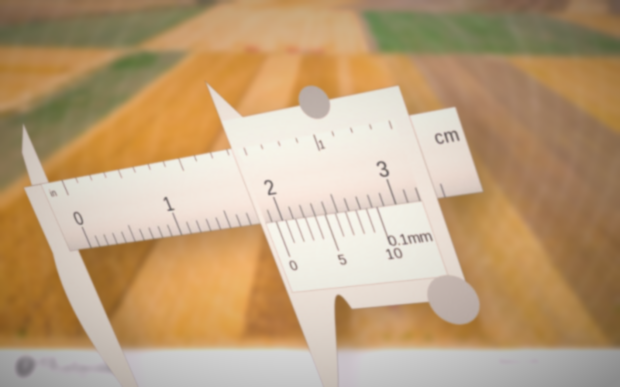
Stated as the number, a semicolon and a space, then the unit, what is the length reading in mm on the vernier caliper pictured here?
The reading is 19.4; mm
